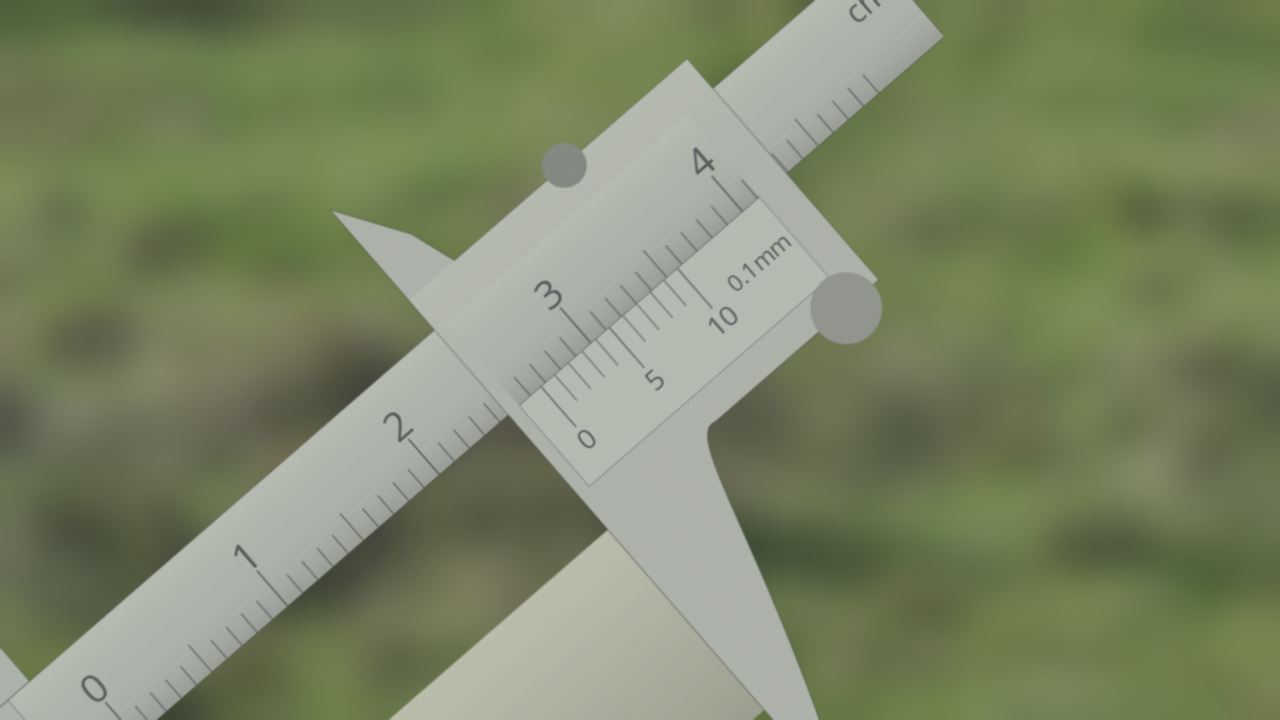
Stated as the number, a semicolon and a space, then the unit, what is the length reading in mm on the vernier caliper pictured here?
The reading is 26.7; mm
